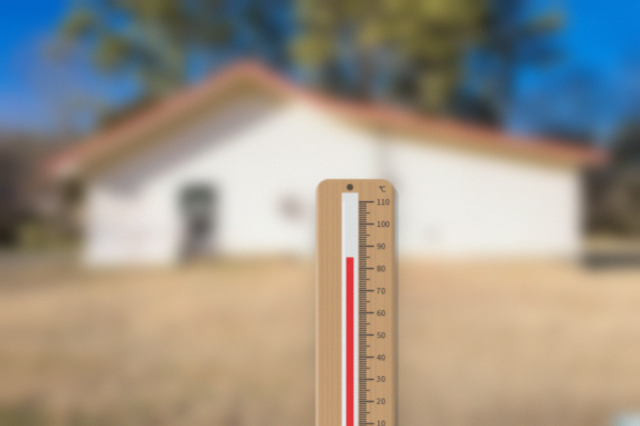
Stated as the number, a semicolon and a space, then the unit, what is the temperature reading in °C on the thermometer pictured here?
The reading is 85; °C
